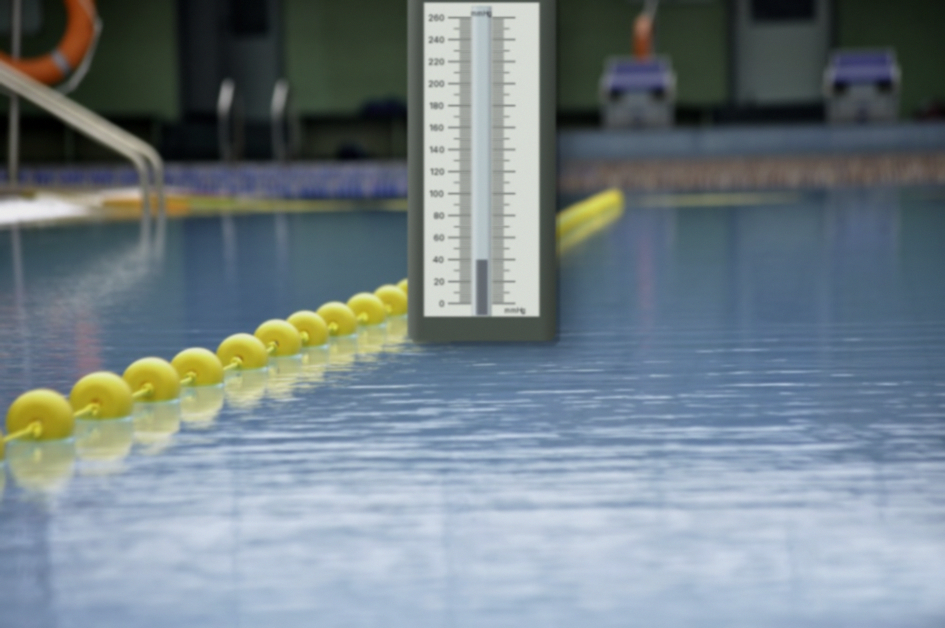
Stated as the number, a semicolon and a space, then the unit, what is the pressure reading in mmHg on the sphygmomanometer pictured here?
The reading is 40; mmHg
